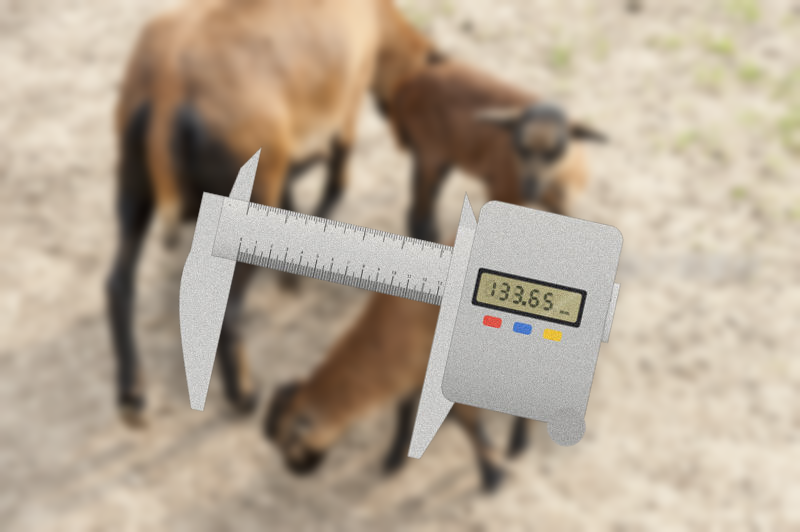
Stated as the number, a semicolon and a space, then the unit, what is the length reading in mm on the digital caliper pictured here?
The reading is 133.65; mm
